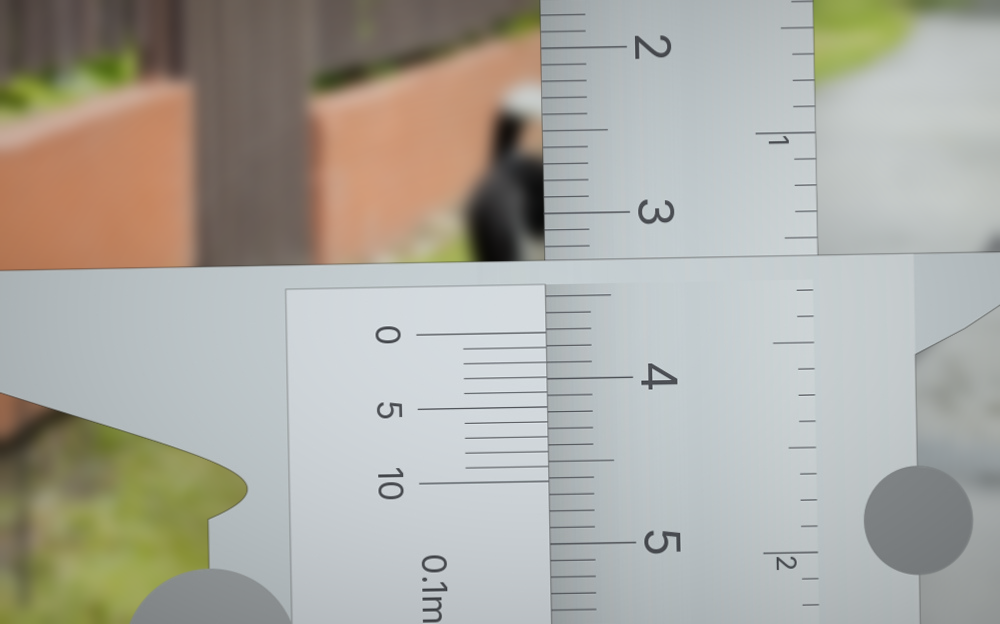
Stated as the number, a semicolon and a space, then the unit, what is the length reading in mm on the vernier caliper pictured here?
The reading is 37.2; mm
